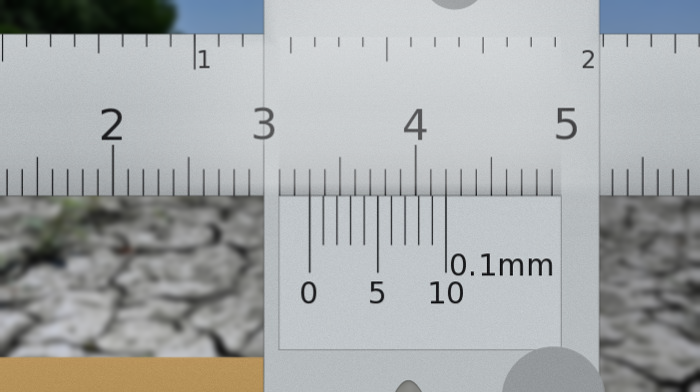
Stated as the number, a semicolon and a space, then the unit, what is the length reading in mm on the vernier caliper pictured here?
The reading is 33.0; mm
